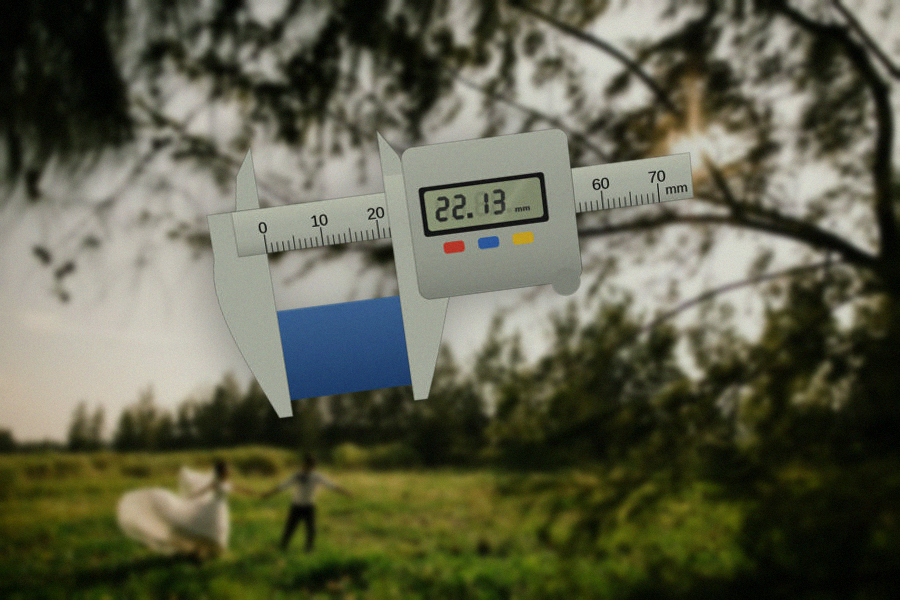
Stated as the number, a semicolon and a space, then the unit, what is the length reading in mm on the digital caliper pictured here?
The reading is 22.13; mm
